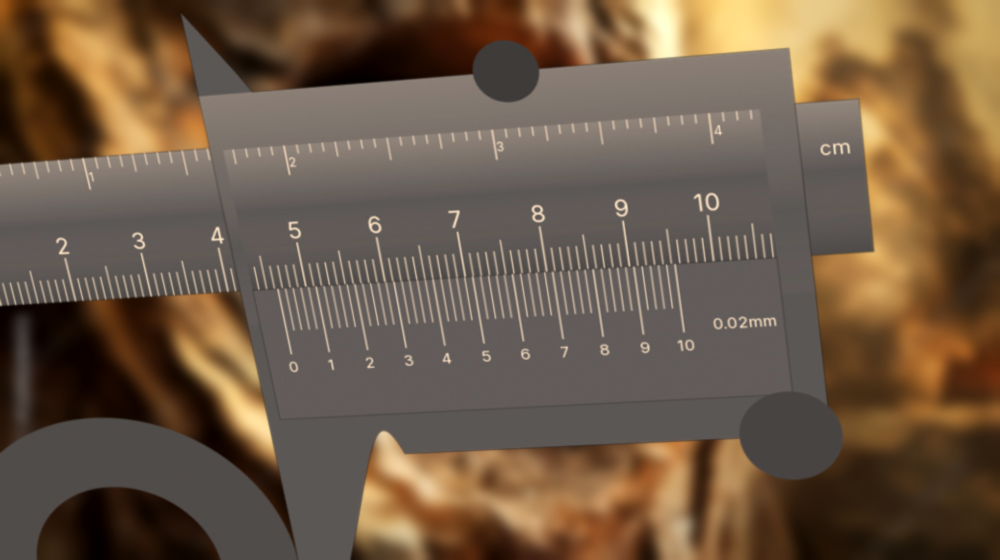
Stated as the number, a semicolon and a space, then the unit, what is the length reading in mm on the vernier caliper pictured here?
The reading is 46.4; mm
